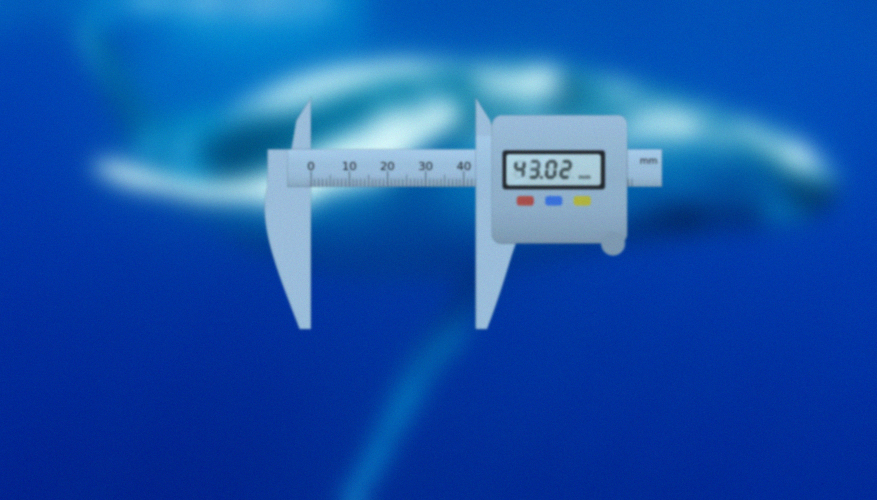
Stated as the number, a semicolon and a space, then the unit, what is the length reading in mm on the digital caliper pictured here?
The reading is 43.02; mm
